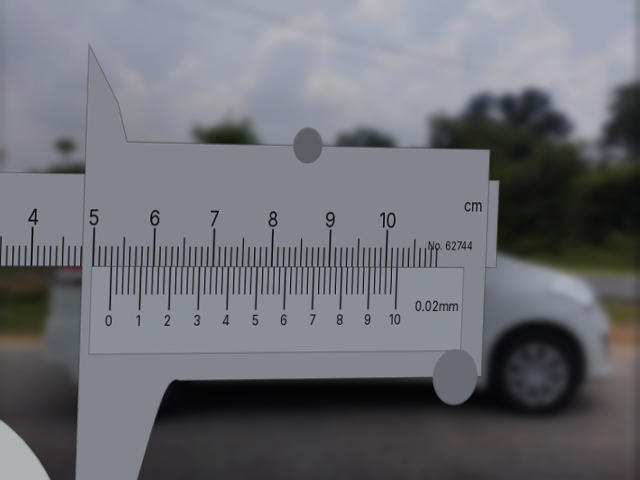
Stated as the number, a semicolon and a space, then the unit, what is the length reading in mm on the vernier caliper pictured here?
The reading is 53.0; mm
